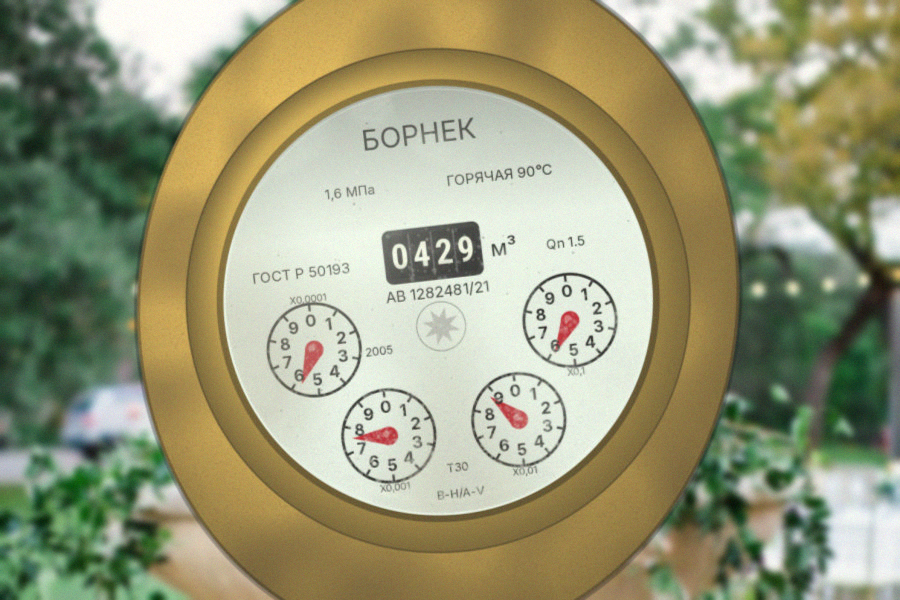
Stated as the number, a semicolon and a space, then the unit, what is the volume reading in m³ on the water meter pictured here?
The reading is 429.5875; m³
